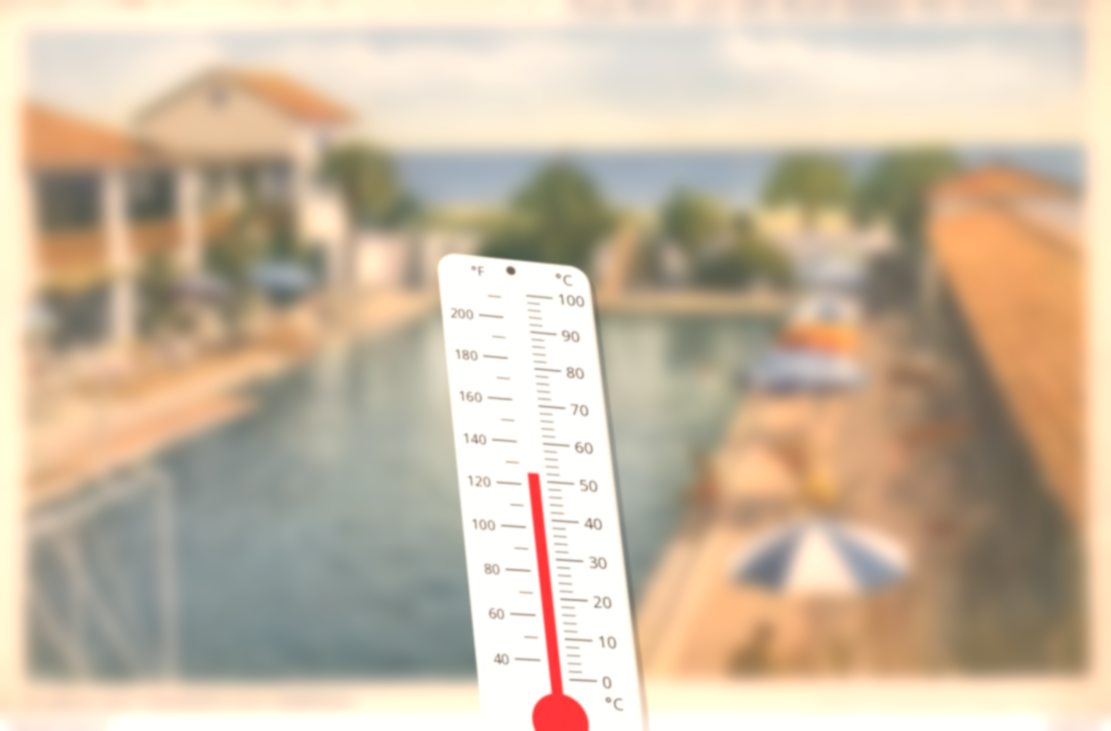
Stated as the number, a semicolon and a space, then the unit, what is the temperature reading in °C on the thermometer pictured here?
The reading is 52; °C
